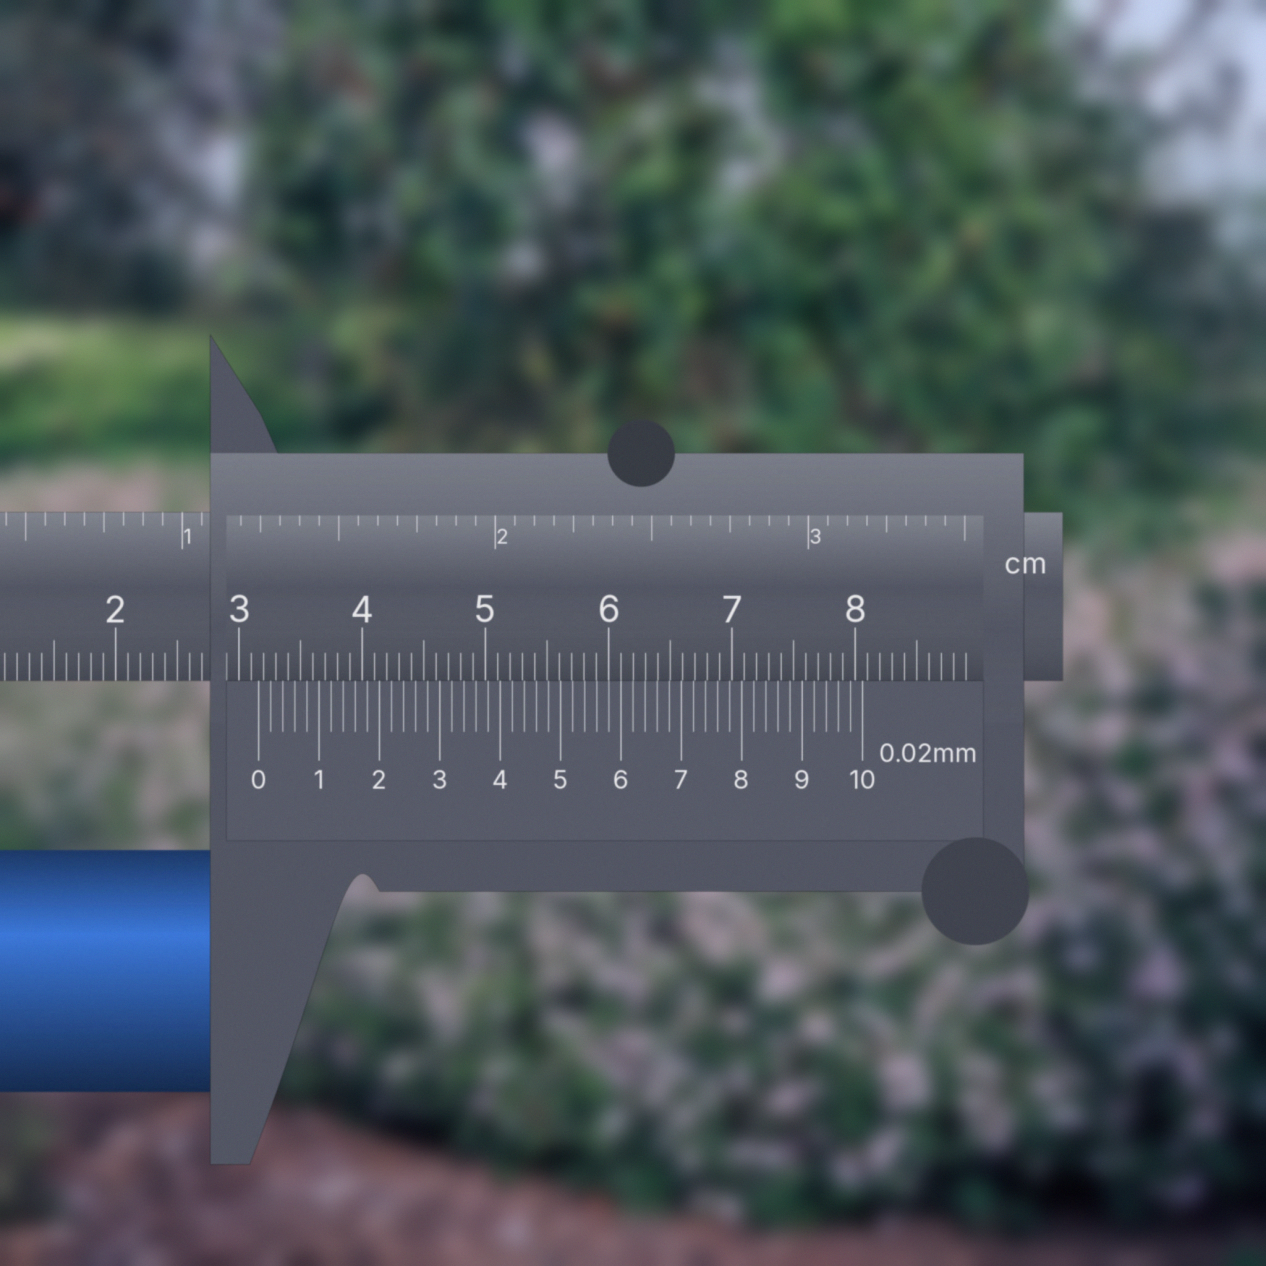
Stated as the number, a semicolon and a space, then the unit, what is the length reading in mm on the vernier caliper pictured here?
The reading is 31.6; mm
